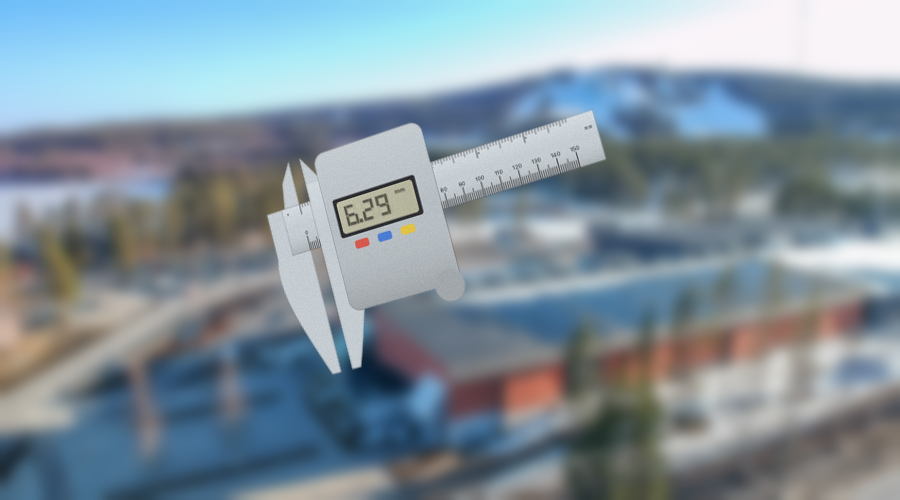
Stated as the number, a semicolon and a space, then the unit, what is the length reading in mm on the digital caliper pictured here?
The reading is 6.29; mm
